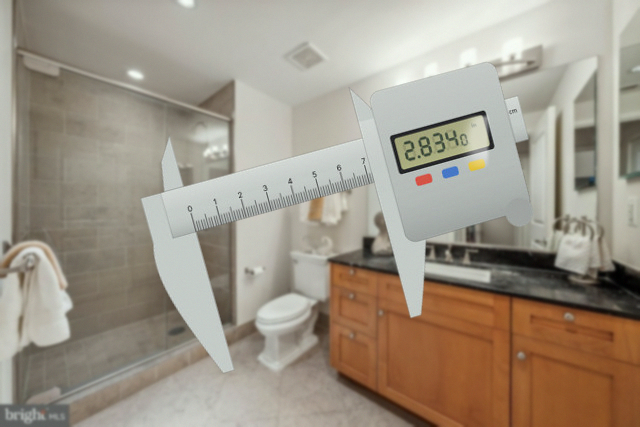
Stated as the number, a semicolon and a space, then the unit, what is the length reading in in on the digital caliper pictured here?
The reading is 2.8340; in
